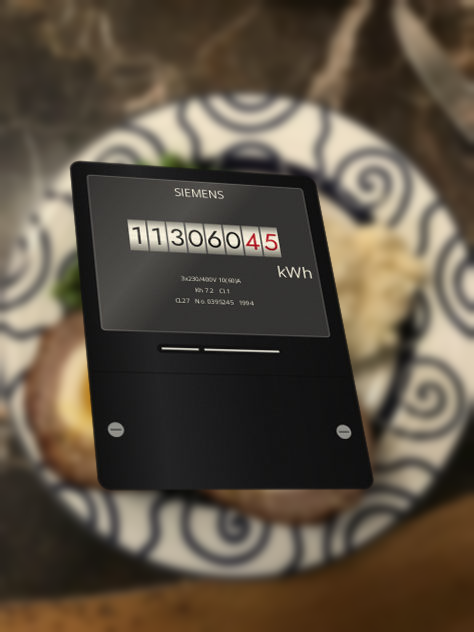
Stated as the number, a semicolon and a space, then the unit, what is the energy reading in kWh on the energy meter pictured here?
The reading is 113060.45; kWh
